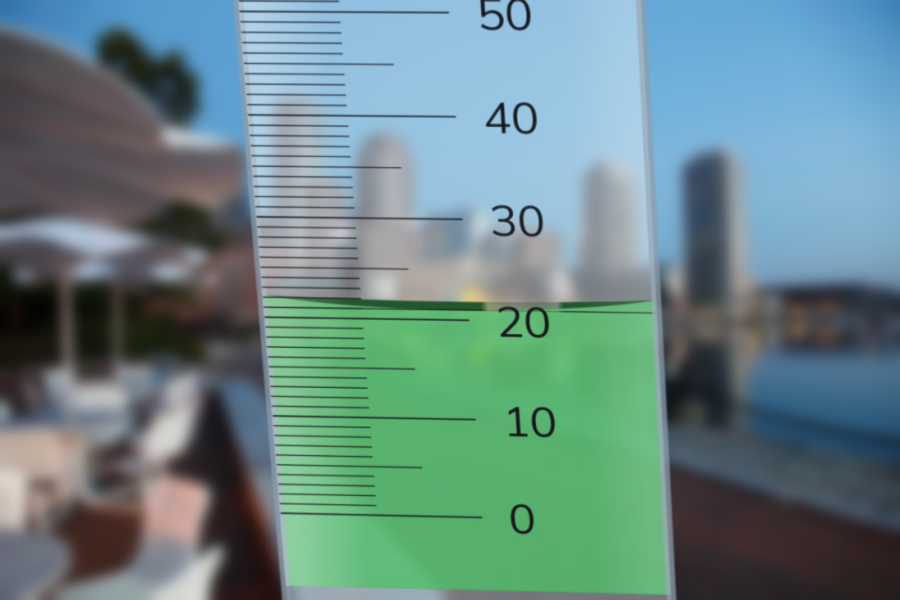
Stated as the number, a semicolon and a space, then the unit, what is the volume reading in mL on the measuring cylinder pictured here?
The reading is 21; mL
